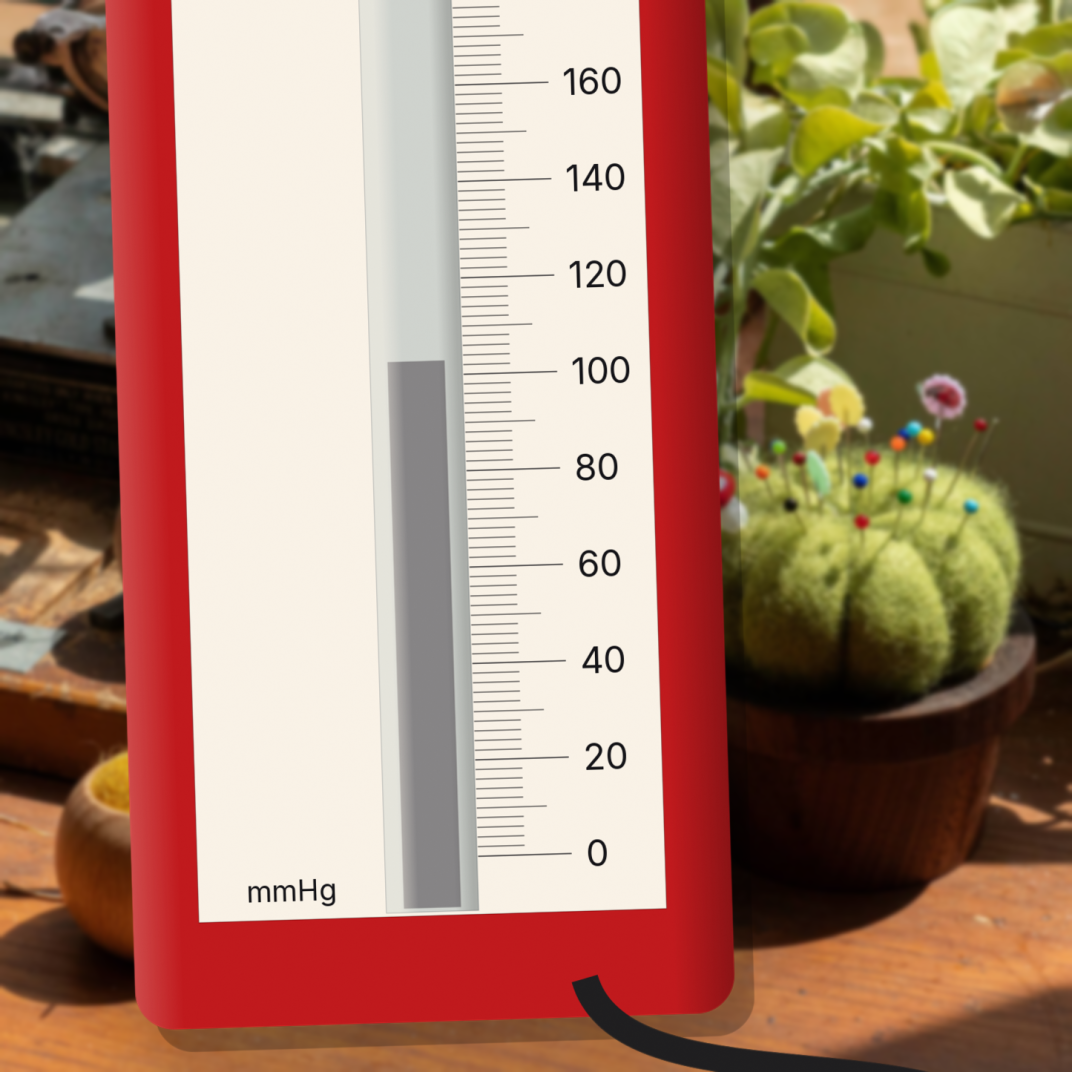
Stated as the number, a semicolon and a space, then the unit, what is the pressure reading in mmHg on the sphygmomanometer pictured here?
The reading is 103; mmHg
